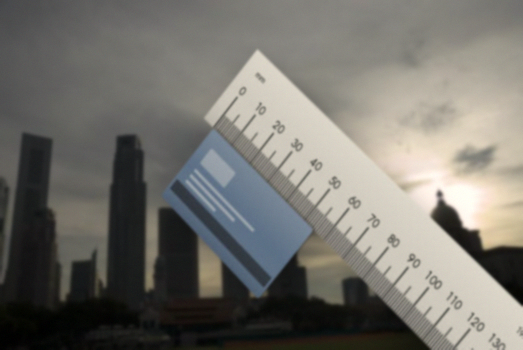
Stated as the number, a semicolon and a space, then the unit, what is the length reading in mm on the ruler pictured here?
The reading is 55; mm
